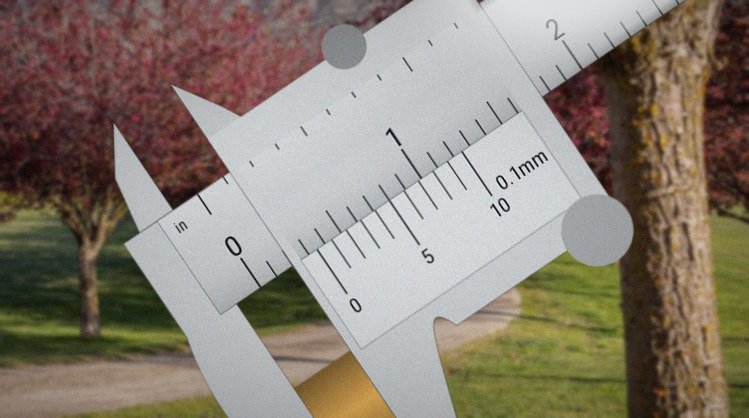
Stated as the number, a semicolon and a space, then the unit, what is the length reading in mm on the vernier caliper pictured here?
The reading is 3.5; mm
